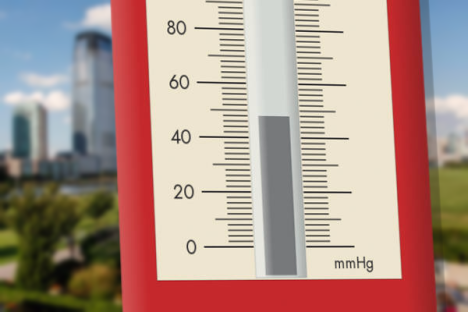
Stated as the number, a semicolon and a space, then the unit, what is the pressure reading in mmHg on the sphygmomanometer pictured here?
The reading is 48; mmHg
